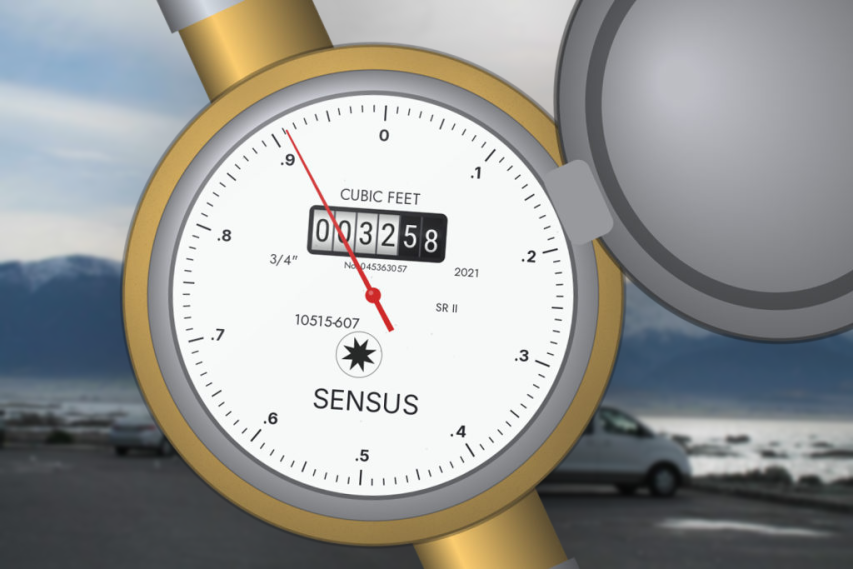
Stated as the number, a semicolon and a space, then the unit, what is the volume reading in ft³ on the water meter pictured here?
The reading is 3257.91; ft³
